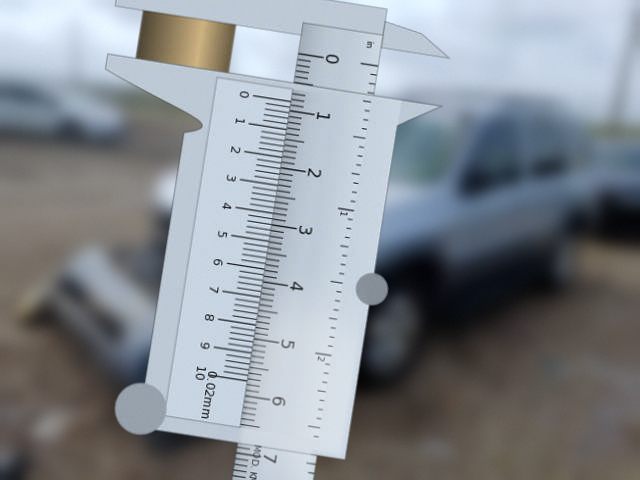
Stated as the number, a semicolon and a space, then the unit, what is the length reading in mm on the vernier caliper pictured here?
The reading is 8.4; mm
